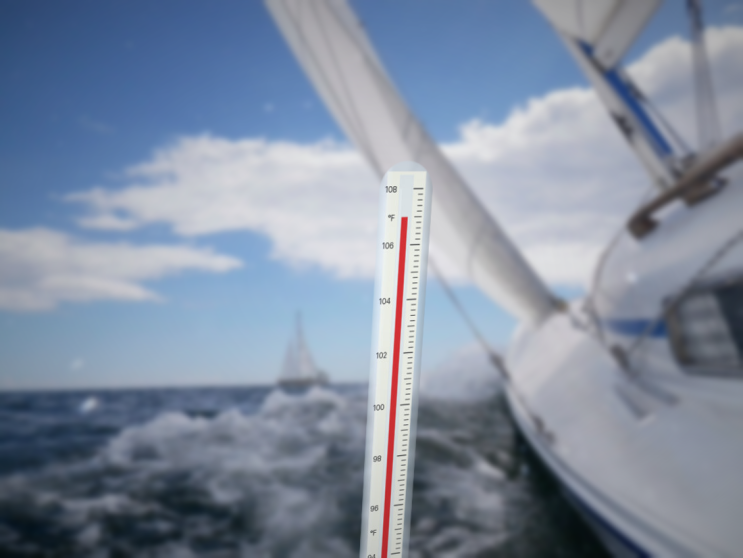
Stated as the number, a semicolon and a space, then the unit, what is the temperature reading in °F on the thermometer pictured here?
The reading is 107; °F
